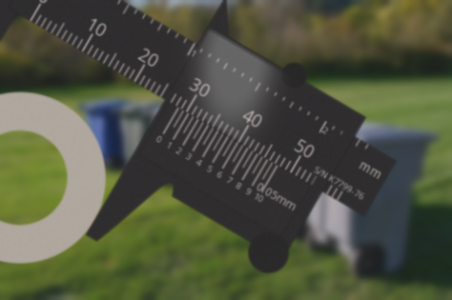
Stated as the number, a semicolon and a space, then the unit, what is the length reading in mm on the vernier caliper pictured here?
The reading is 28.5; mm
